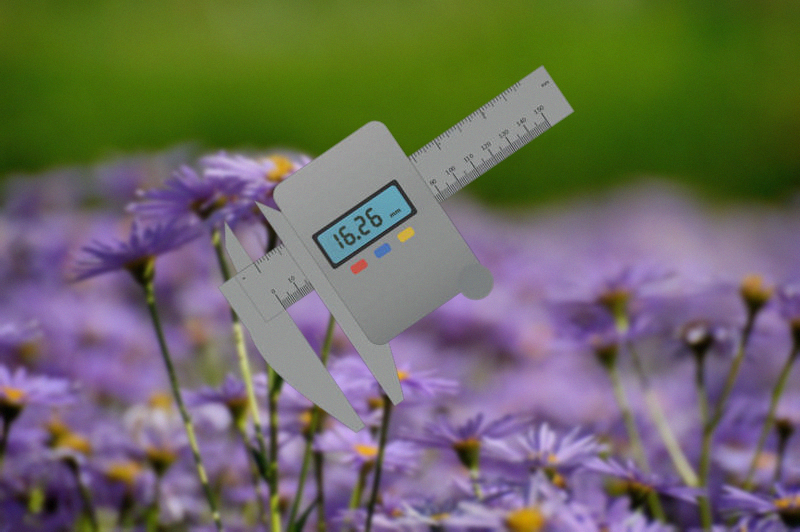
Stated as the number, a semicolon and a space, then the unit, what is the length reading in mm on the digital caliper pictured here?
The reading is 16.26; mm
